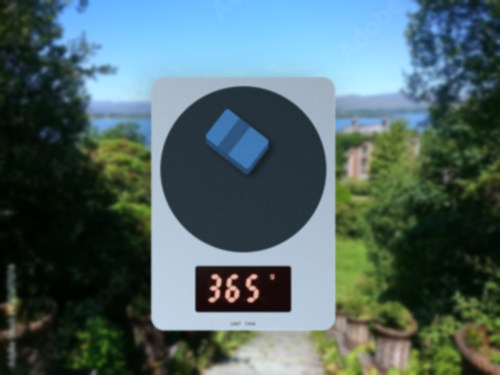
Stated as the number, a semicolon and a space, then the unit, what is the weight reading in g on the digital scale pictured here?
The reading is 365; g
